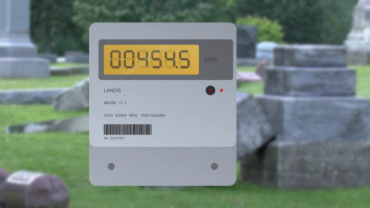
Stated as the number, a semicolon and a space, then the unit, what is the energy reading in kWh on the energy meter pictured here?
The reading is 454.5; kWh
